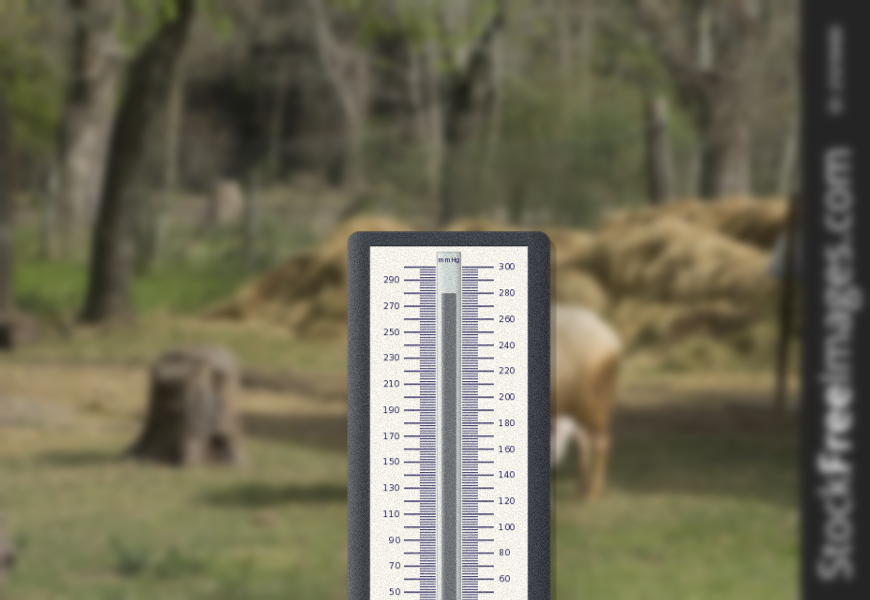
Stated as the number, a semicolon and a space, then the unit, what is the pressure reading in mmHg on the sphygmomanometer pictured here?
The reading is 280; mmHg
